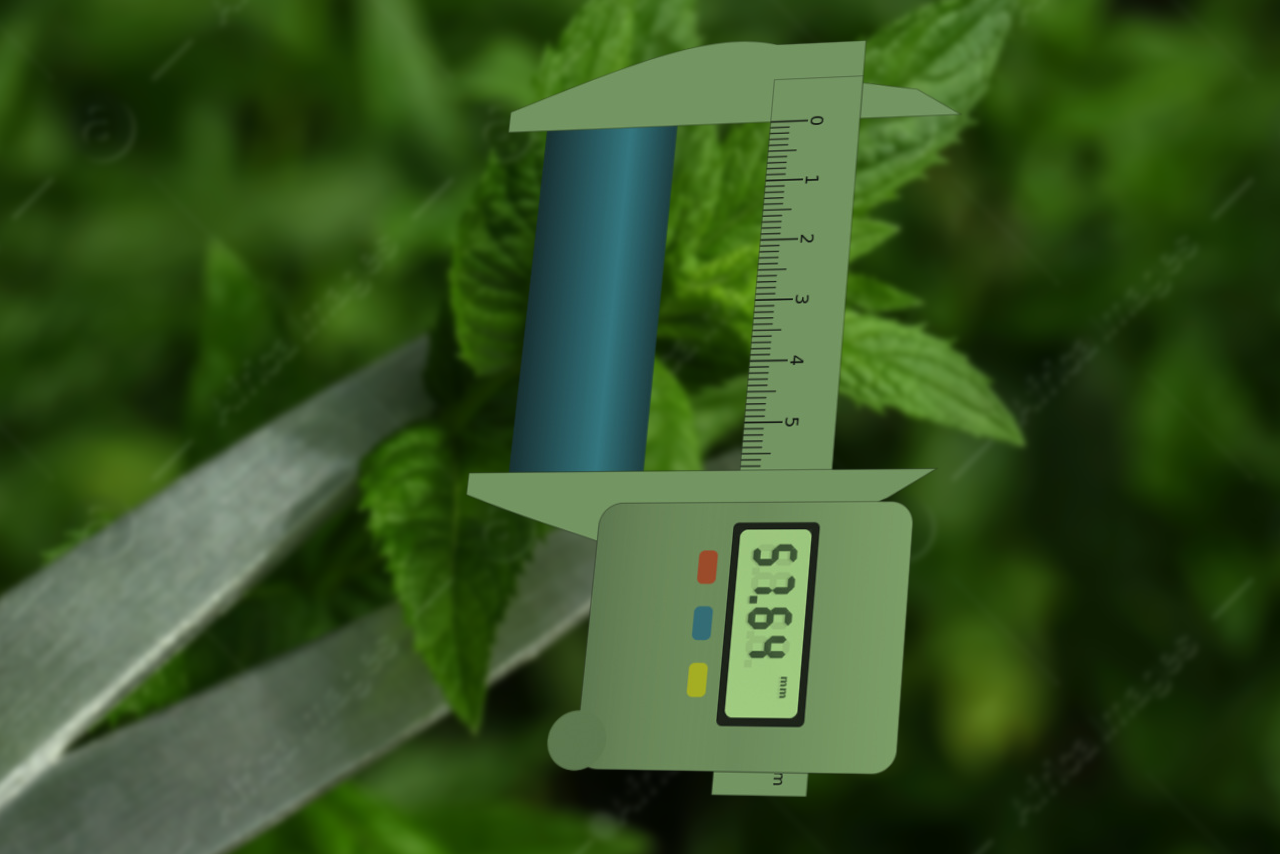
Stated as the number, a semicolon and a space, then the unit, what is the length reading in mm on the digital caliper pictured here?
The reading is 57.64; mm
